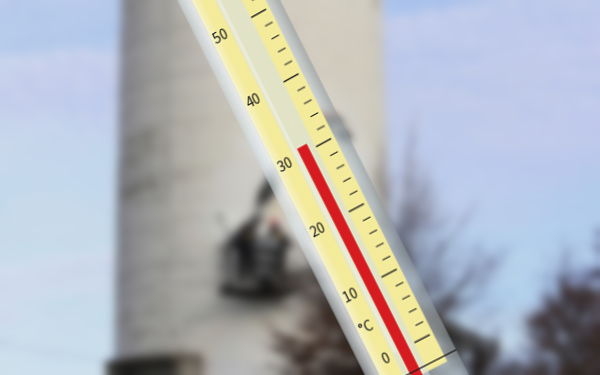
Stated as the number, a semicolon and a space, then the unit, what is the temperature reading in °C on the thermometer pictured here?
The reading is 31; °C
